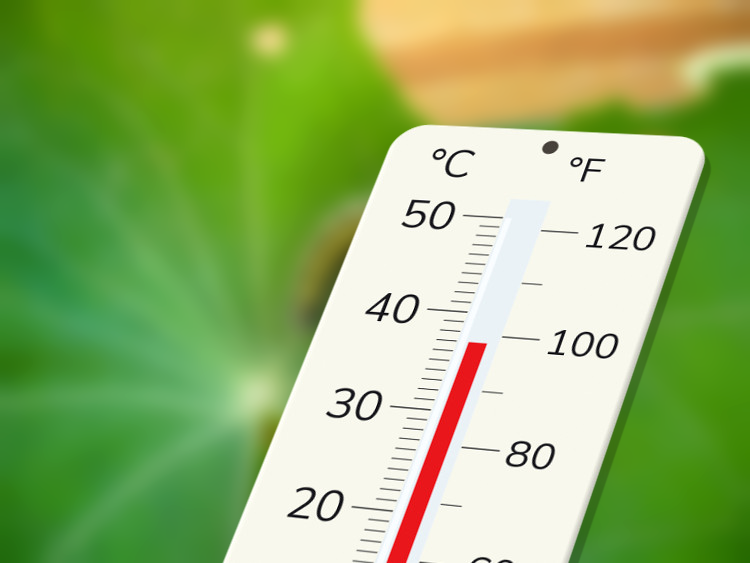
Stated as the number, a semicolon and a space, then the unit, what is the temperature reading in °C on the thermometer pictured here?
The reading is 37; °C
